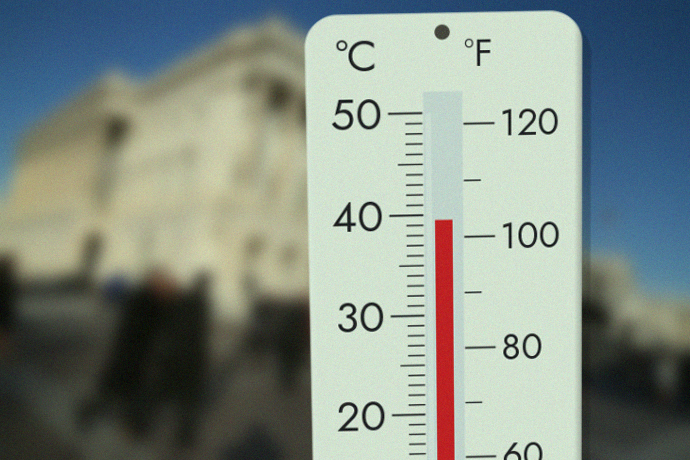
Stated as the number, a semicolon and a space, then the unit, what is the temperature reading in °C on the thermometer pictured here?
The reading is 39.5; °C
